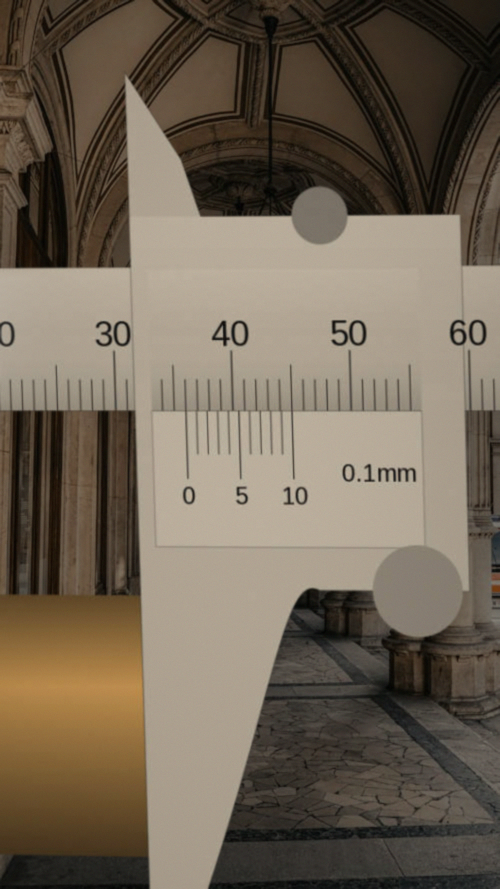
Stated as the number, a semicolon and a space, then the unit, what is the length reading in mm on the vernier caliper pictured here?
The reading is 36.0; mm
